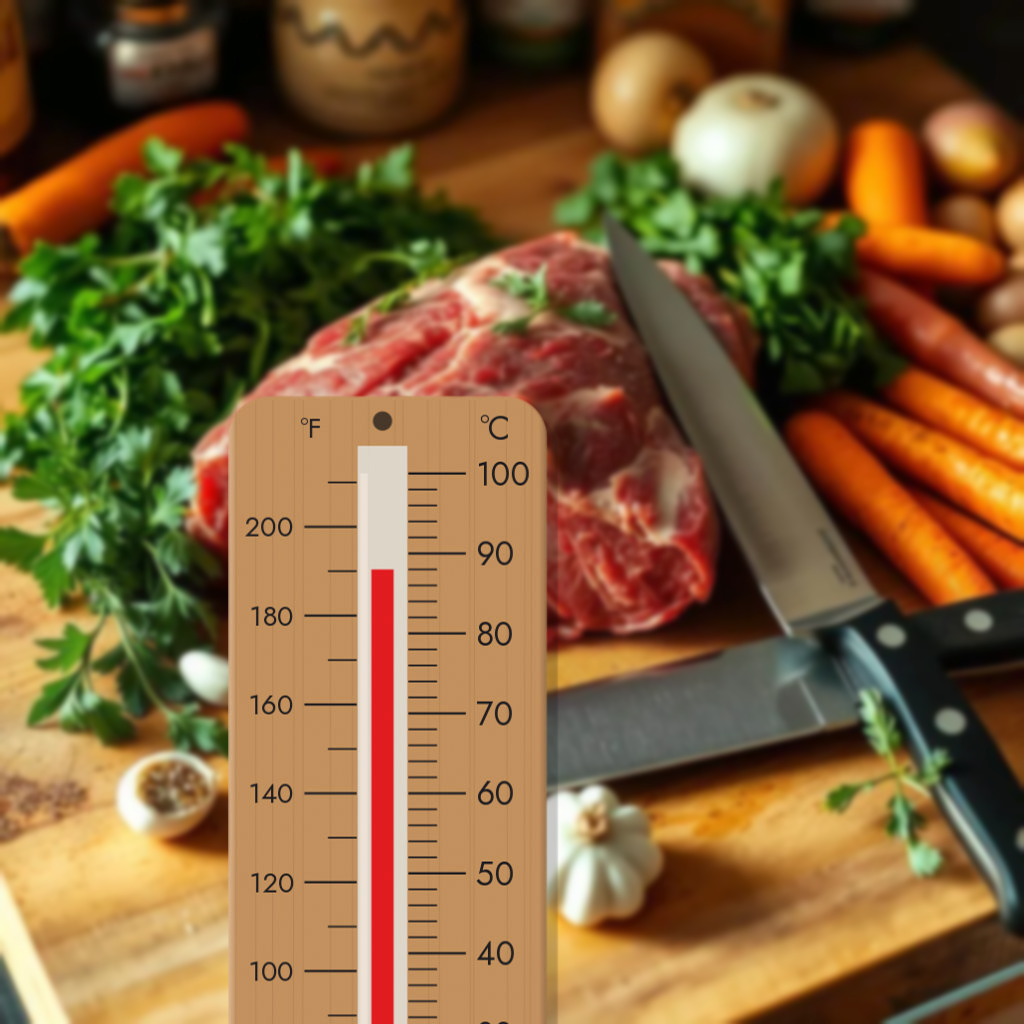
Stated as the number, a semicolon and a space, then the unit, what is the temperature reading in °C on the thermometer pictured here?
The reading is 88; °C
